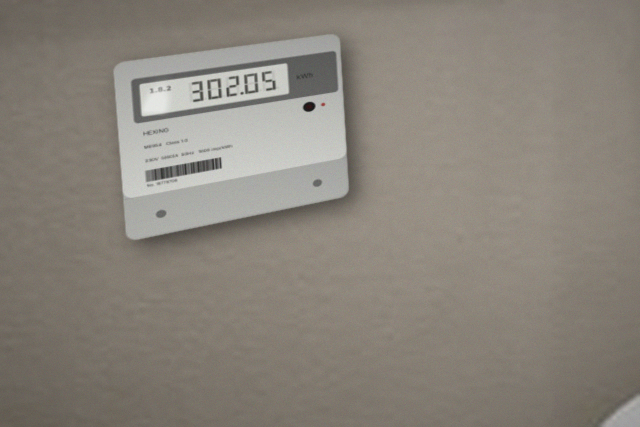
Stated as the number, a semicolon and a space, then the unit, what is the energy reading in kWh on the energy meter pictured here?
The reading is 302.05; kWh
